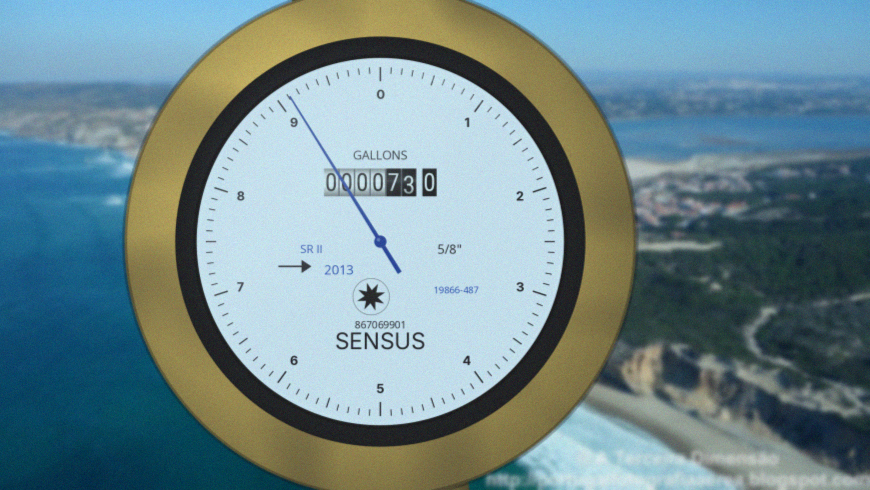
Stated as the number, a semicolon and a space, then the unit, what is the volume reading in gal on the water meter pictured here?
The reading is 729.1; gal
